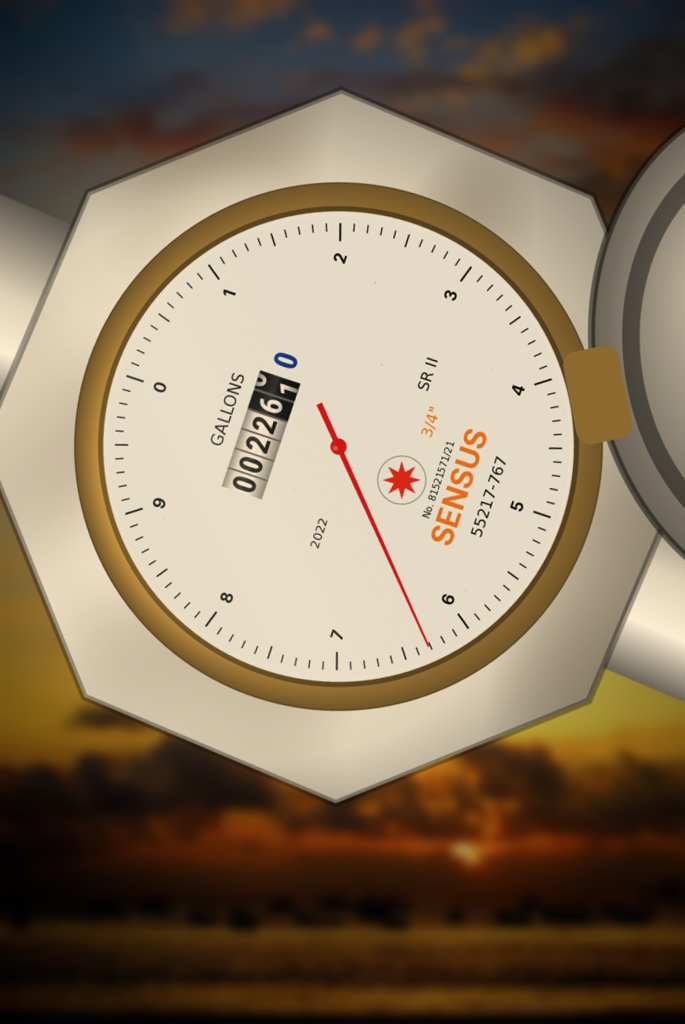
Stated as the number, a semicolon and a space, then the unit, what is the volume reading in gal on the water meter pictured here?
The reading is 22606.3; gal
